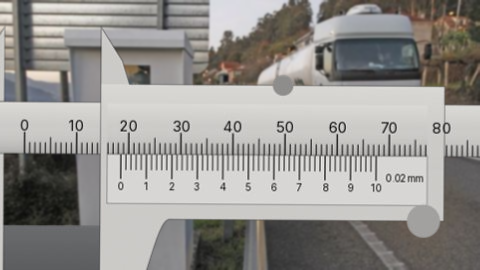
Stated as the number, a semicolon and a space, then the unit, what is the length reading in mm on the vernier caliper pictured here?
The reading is 18.5; mm
